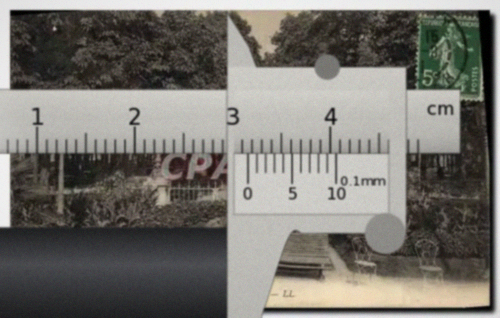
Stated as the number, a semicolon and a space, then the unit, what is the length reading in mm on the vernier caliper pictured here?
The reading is 31.6; mm
